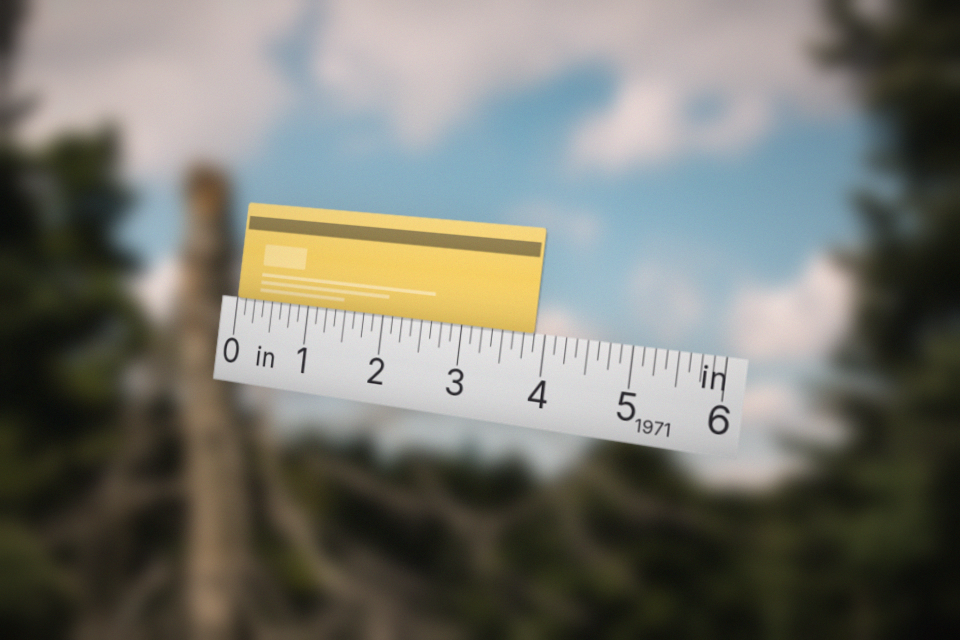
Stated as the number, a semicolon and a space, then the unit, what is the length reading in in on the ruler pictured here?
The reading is 3.875; in
